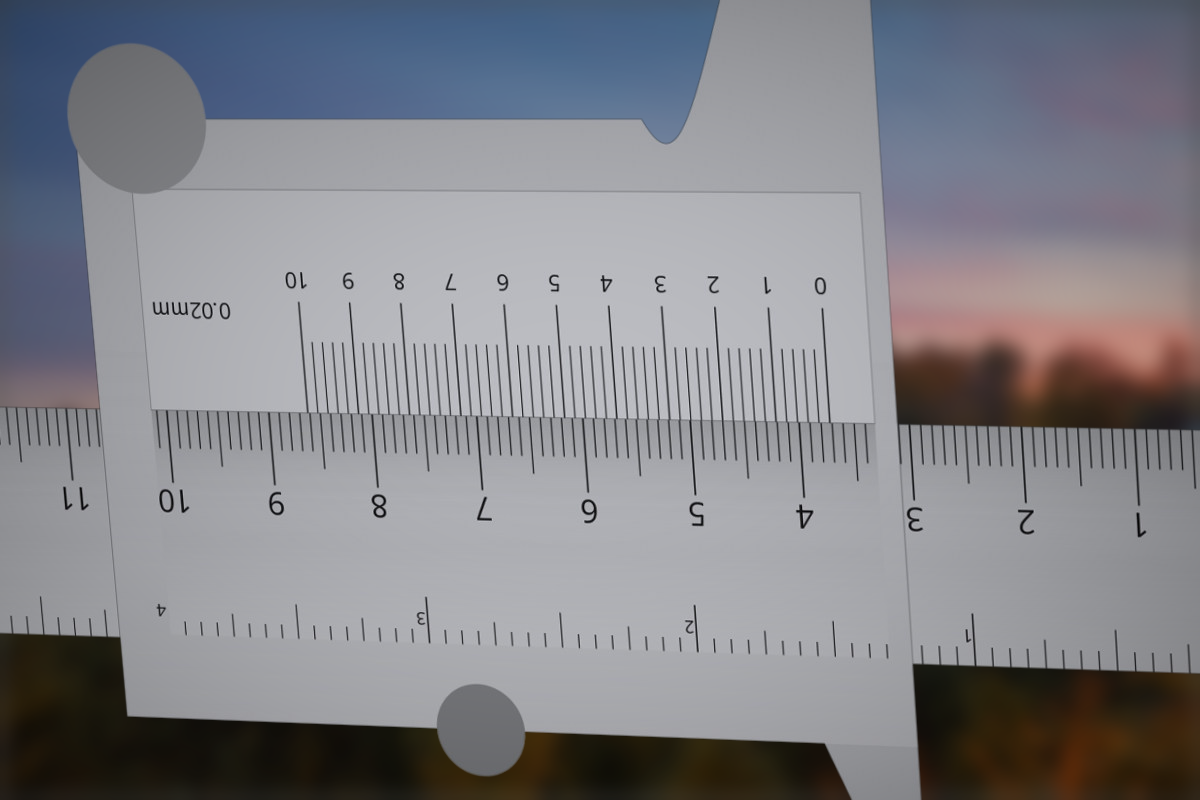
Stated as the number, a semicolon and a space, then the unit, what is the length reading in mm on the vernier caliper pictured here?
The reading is 37.2; mm
